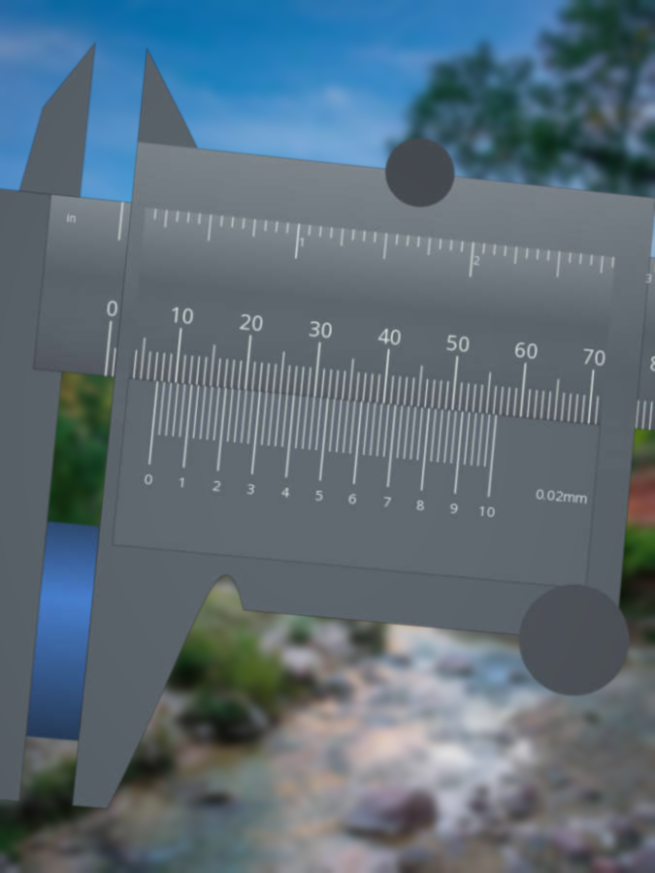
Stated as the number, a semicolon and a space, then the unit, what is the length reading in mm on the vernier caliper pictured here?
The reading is 7.4; mm
